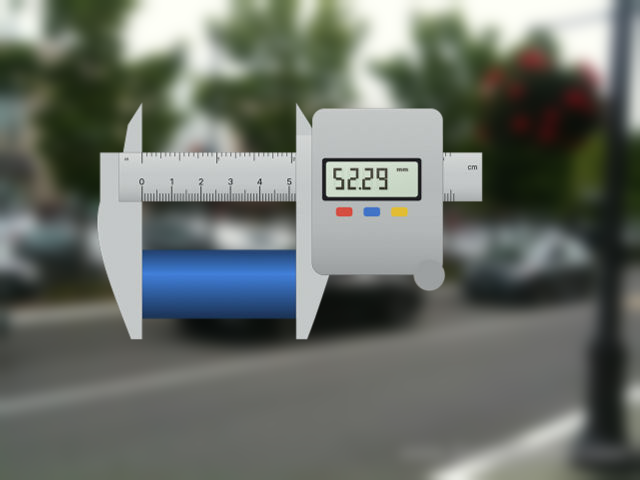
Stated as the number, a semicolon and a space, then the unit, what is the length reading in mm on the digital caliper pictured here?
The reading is 52.29; mm
